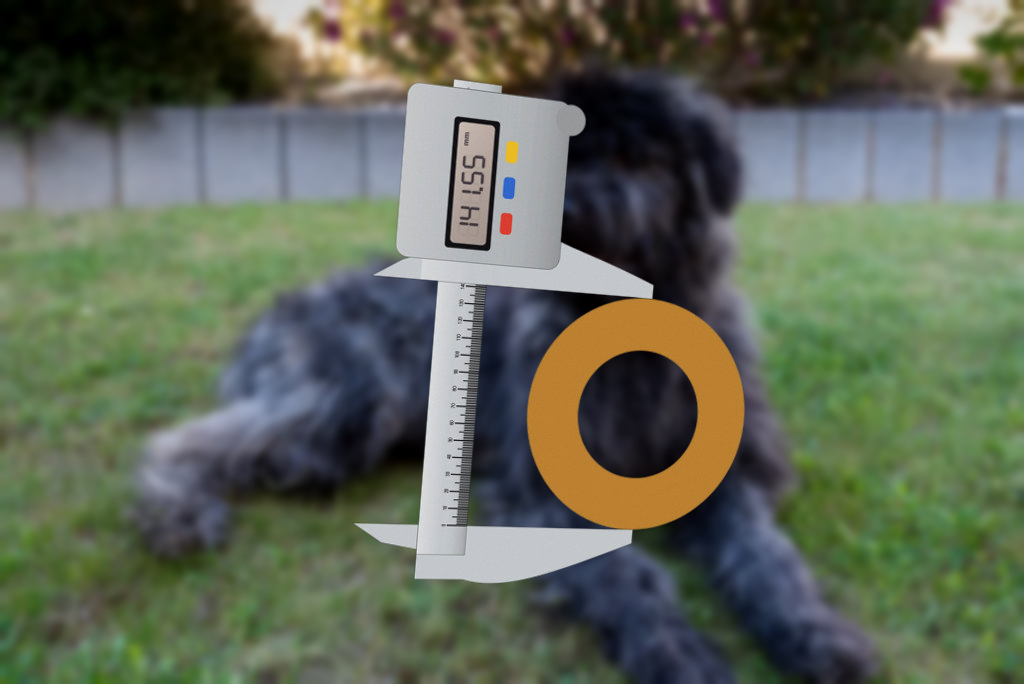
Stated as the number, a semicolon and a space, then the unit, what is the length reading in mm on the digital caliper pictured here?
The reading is 141.55; mm
